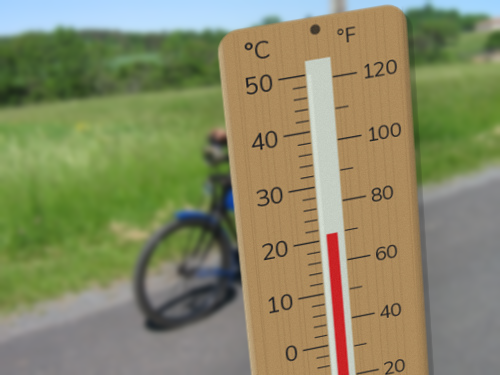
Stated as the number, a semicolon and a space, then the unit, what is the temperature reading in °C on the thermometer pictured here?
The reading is 21; °C
